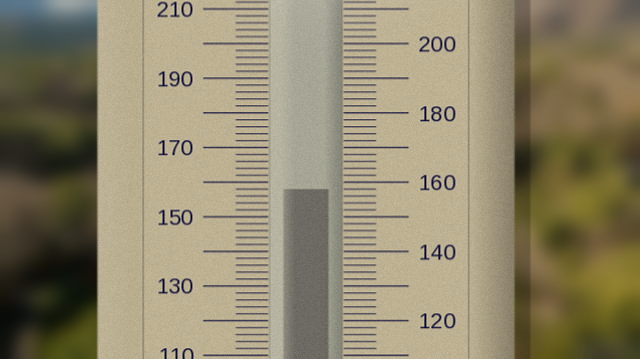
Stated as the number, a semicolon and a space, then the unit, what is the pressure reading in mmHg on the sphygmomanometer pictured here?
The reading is 158; mmHg
